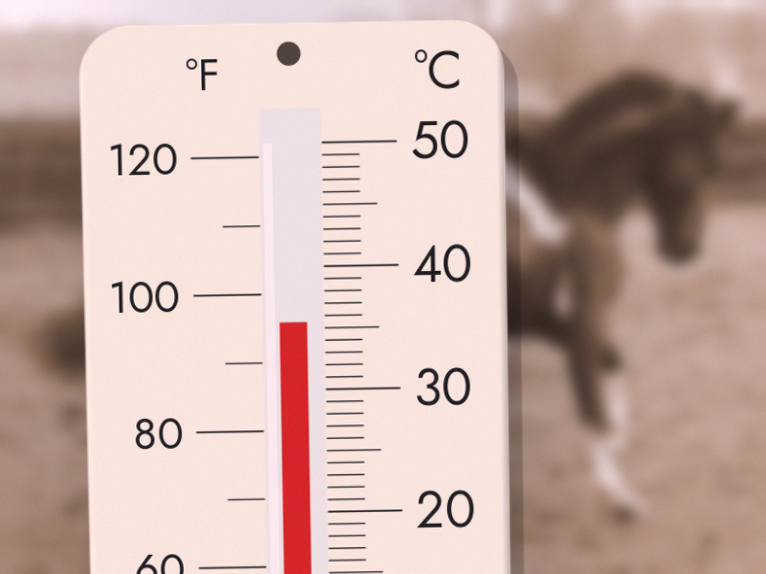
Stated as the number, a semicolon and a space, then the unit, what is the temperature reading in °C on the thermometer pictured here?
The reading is 35.5; °C
